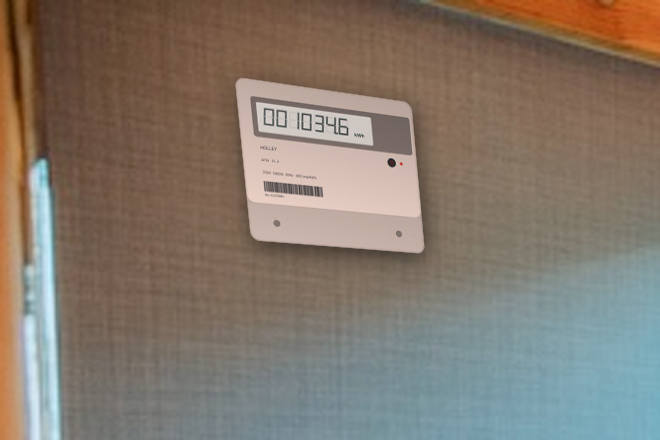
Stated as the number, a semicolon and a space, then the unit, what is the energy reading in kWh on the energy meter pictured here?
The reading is 1034.6; kWh
